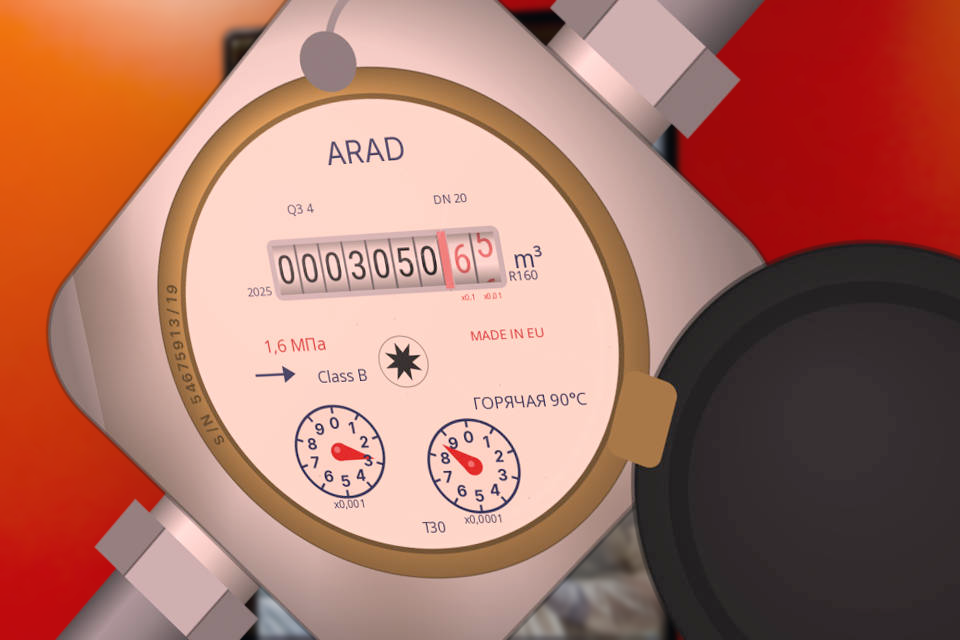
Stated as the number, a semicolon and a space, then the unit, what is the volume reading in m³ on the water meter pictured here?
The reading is 3050.6528; m³
